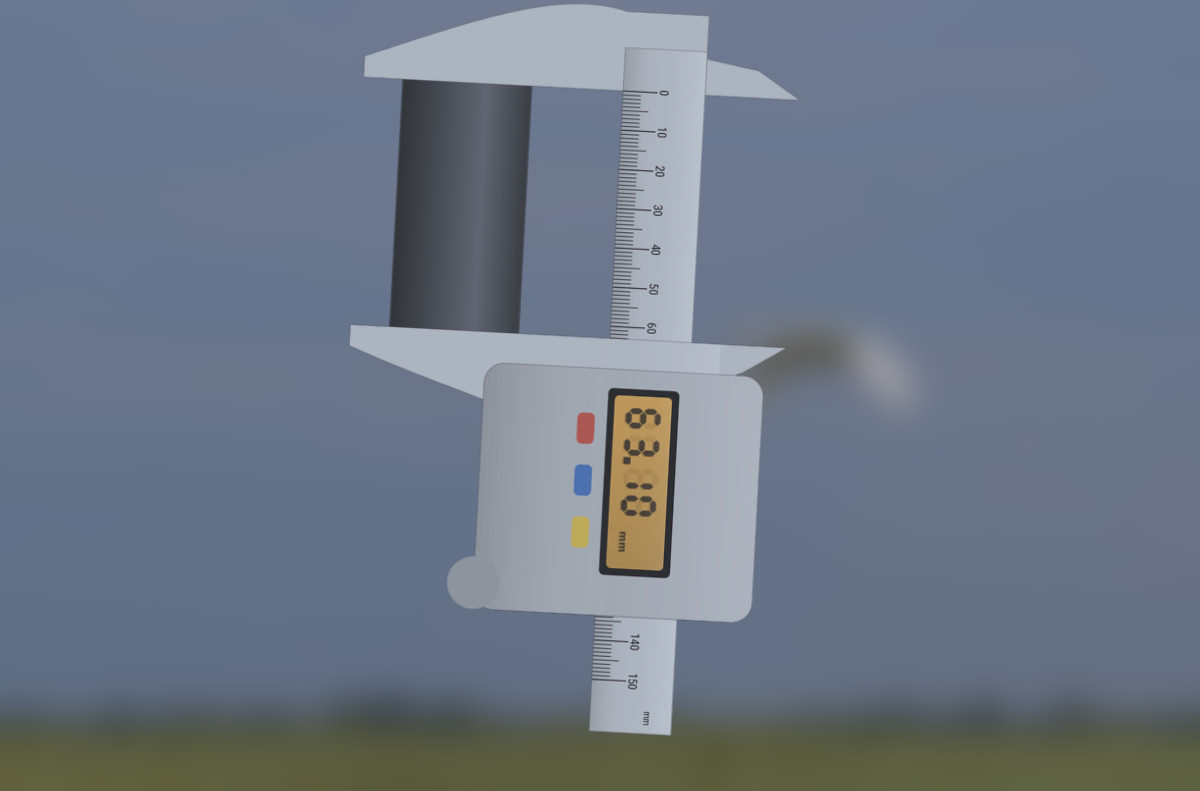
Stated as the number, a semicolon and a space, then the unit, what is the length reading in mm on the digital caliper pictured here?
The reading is 63.10; mm
